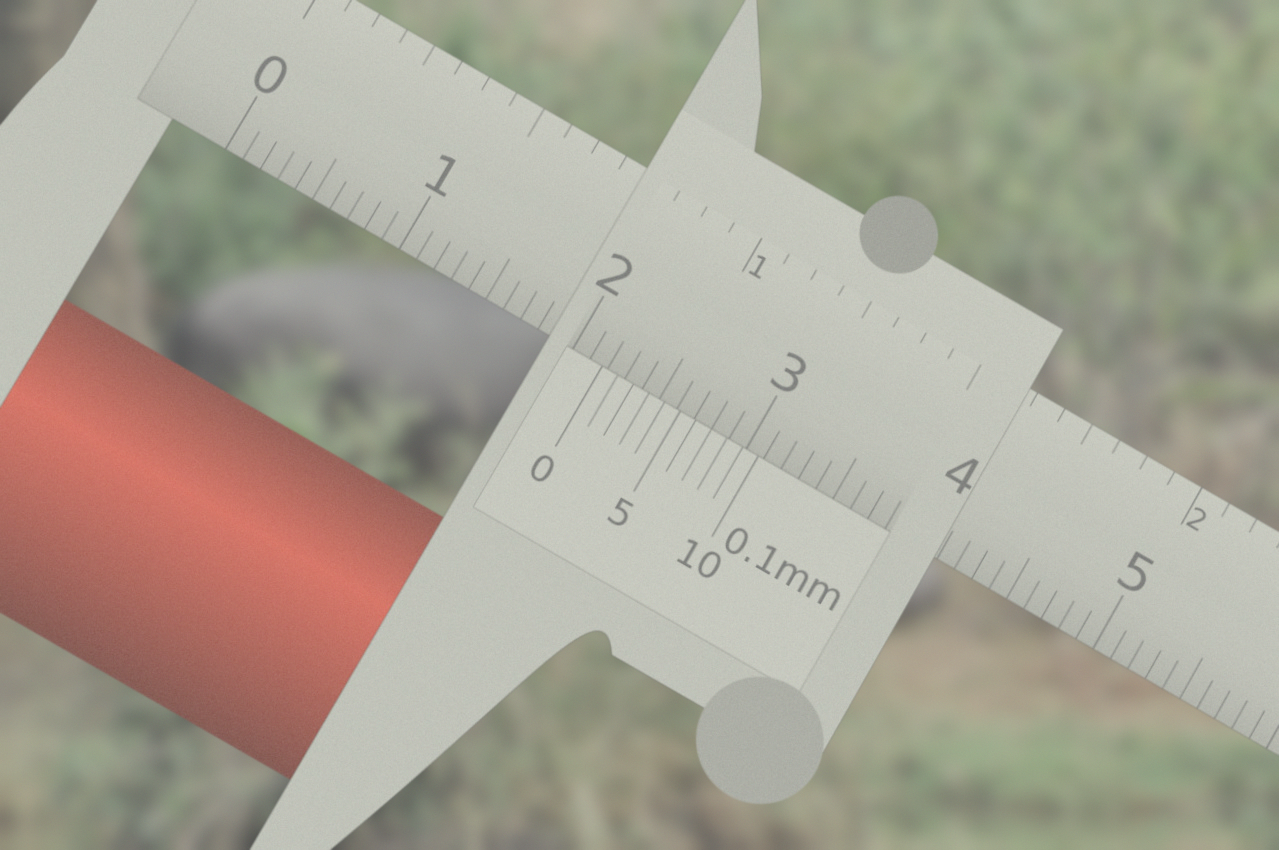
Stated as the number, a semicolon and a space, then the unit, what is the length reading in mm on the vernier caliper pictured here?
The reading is 21.7; mm
